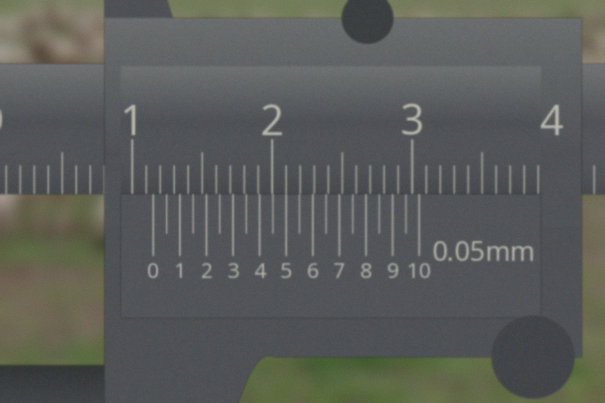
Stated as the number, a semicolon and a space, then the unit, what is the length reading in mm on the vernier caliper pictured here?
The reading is 11.5; mm
